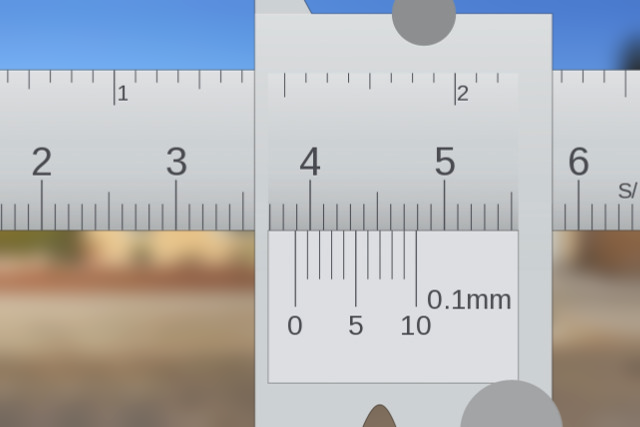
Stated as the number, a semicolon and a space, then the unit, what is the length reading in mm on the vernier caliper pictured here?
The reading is 38.9; mm
